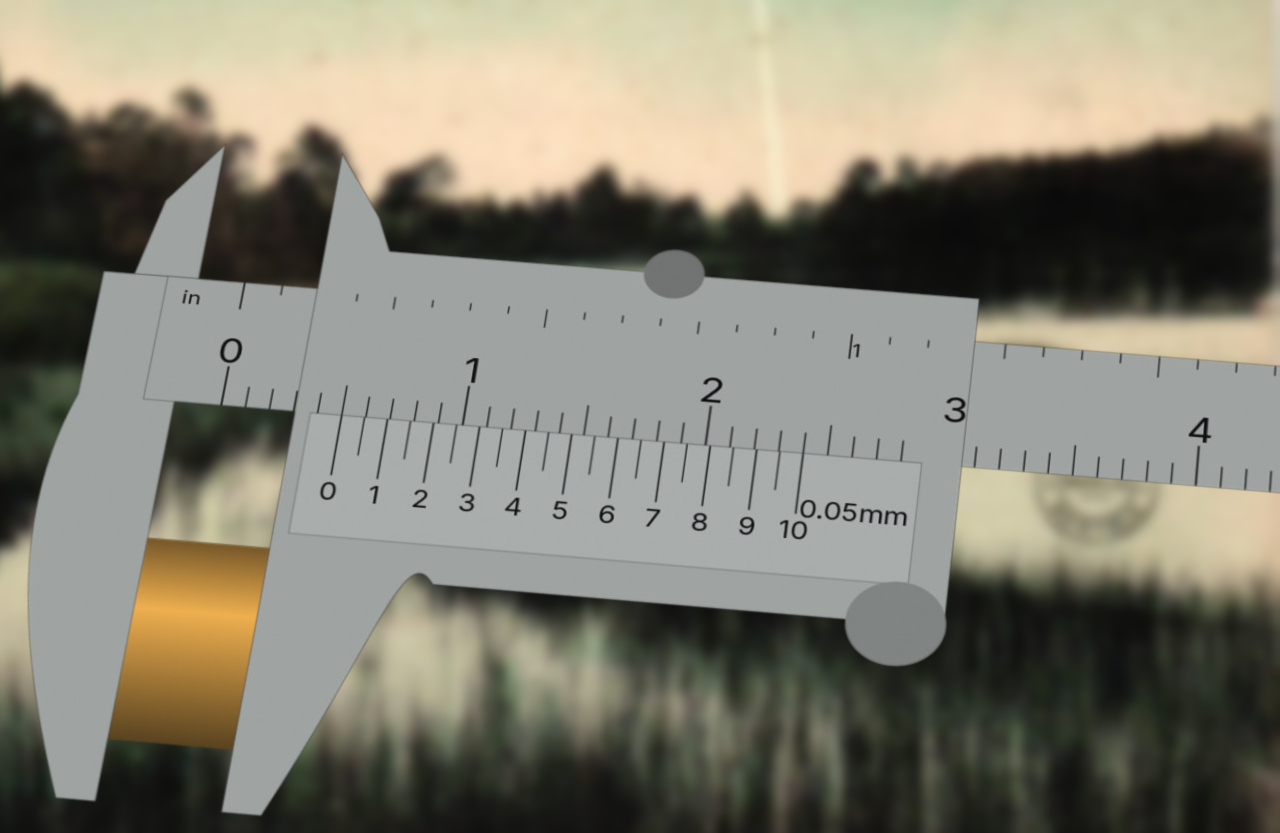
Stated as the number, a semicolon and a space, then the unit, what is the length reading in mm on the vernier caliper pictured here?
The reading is 5.0; mm
